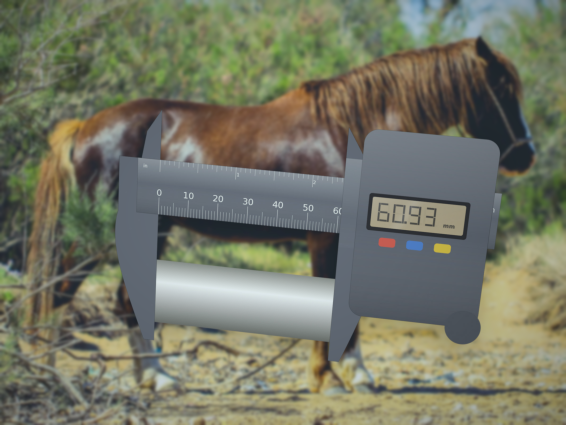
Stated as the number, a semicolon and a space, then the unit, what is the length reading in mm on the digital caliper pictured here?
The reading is 60.93; mm
